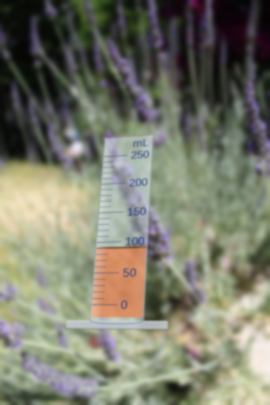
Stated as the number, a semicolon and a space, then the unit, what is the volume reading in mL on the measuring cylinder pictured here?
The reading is 90; mL
